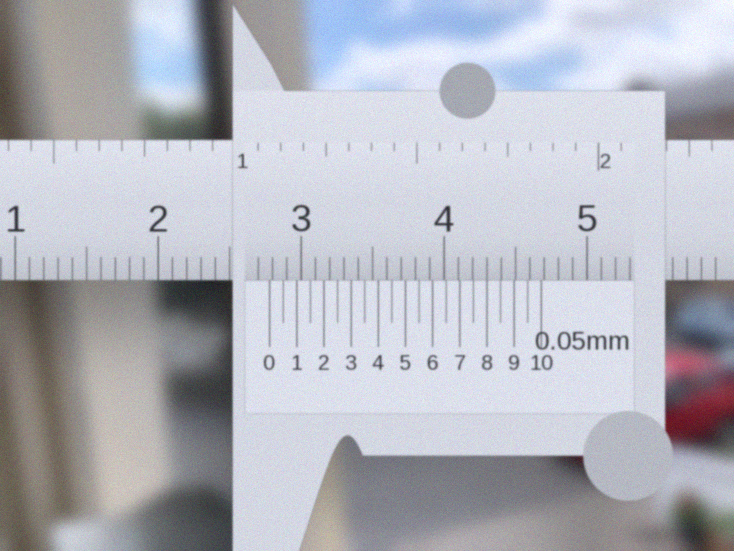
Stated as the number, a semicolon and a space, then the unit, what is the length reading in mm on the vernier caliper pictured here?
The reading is 27.8; mm
